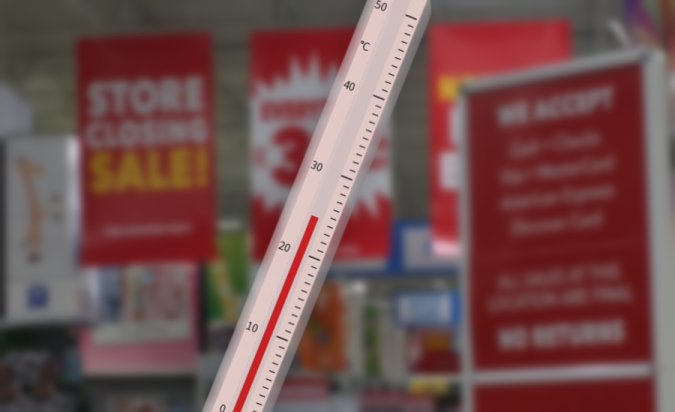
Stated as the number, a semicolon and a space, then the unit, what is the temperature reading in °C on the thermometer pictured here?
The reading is 24.5; °C
